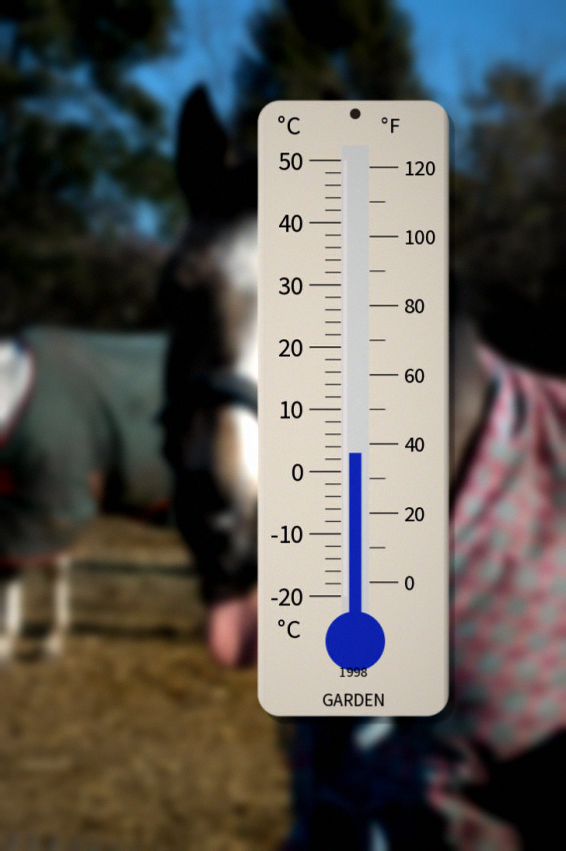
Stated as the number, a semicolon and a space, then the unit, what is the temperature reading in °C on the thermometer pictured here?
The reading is 3; °C
